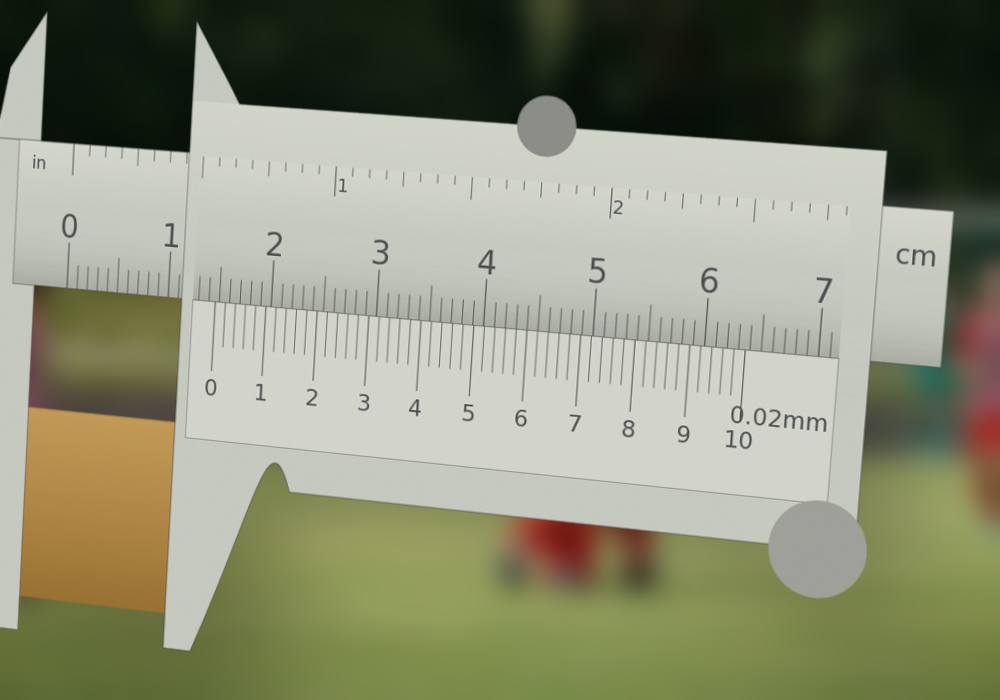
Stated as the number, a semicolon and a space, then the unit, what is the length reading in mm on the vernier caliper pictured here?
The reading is 14.6; mm
